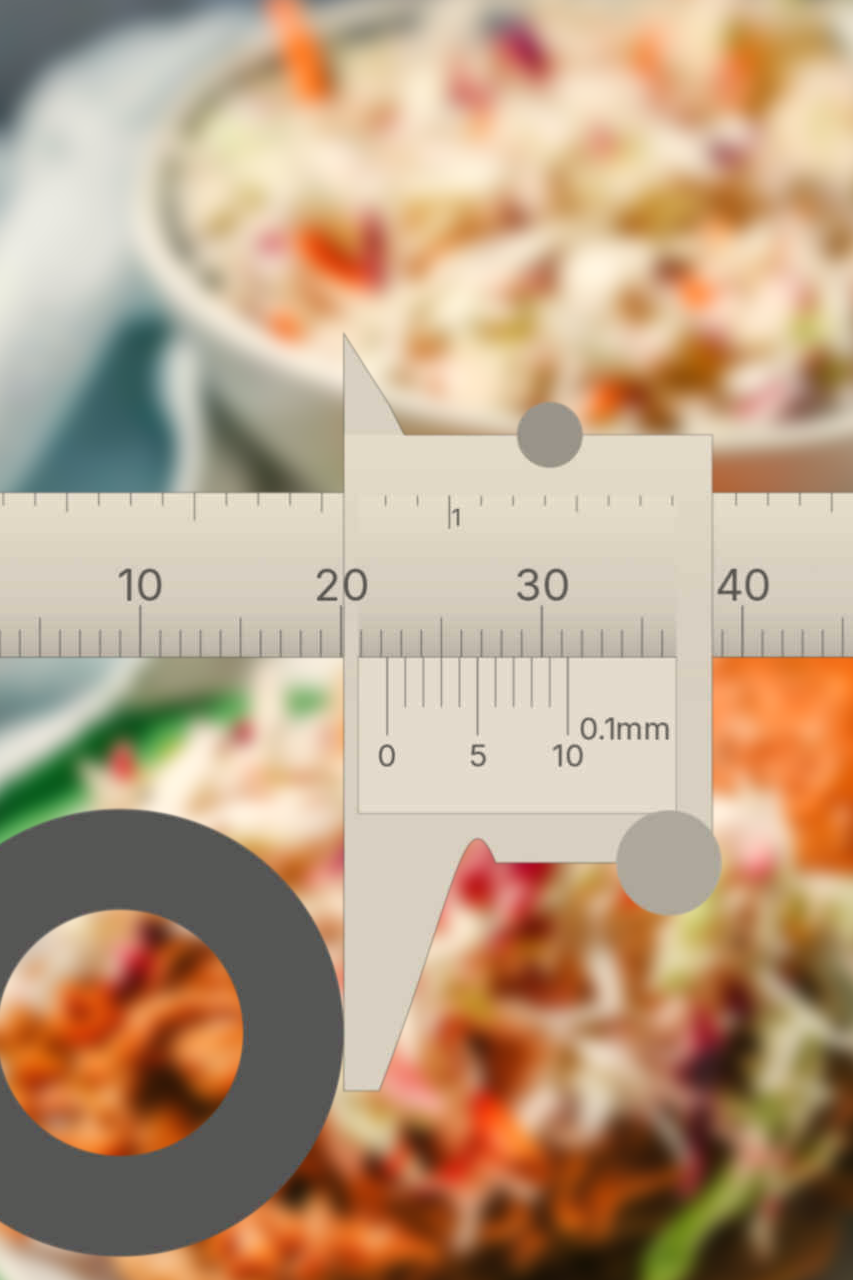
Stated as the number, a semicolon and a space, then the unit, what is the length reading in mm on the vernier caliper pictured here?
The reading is 22.3; mm
